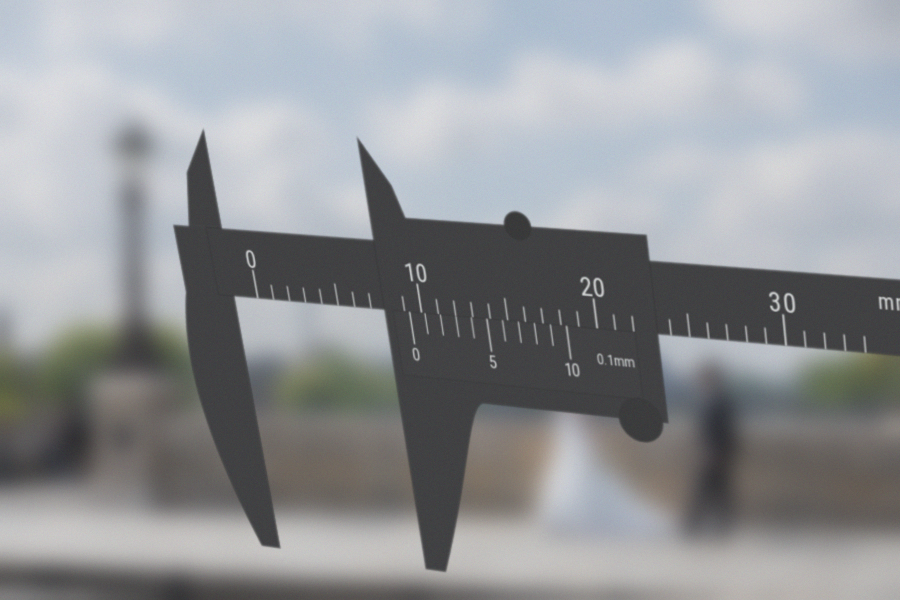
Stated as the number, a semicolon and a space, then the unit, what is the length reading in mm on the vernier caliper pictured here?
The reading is 9.3; mm
